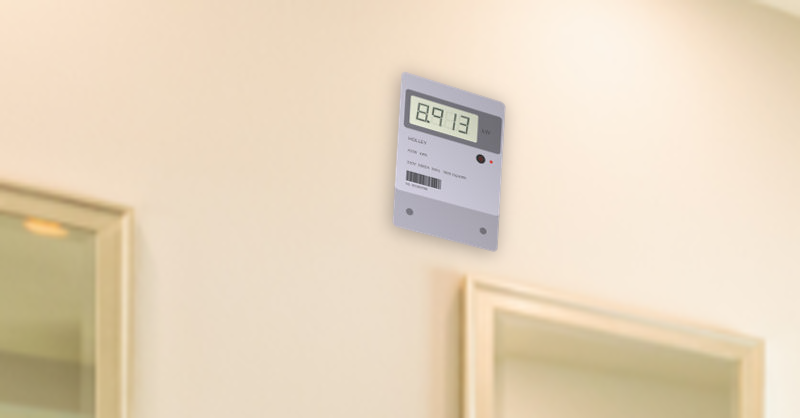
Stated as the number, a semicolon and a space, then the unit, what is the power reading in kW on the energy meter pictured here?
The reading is 8.913; kW
